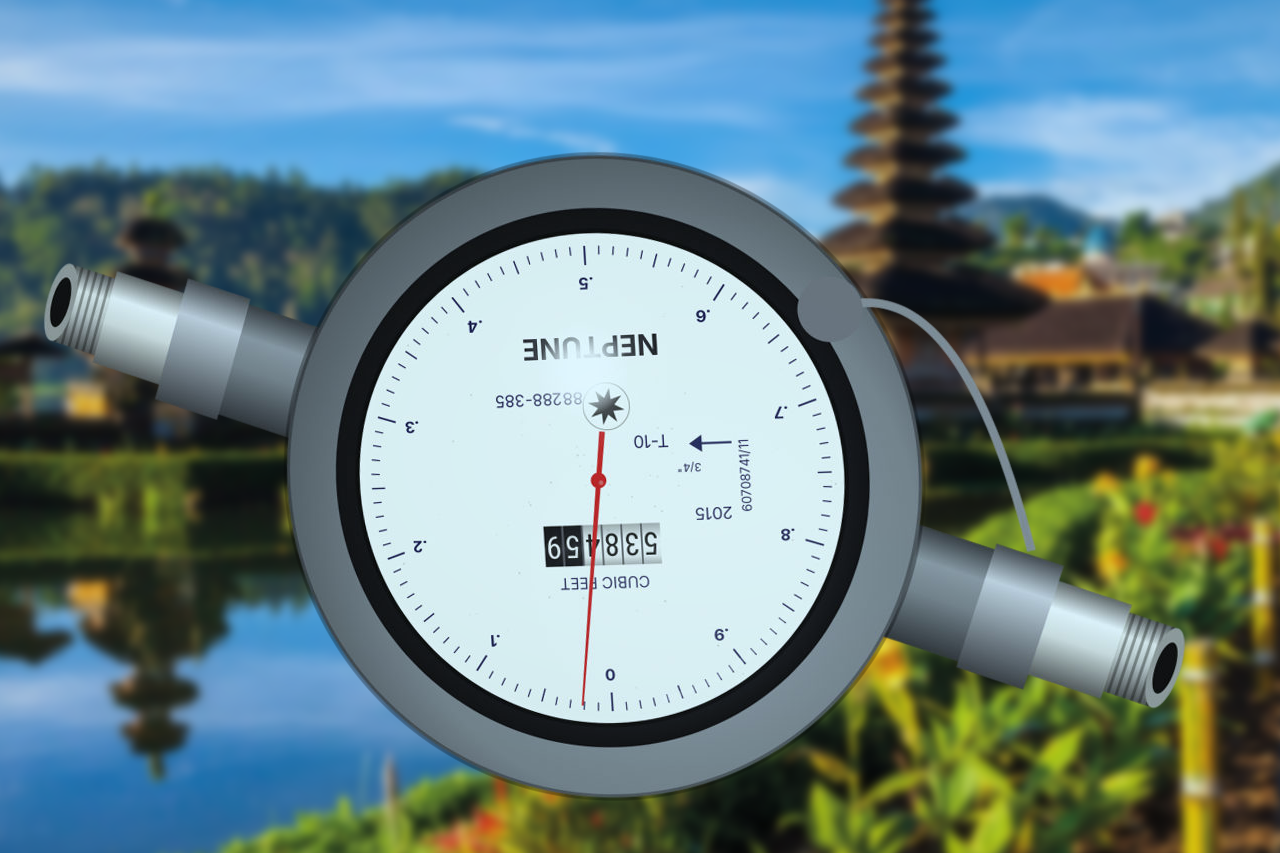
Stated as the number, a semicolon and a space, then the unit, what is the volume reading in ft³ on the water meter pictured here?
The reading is 538459.02; ft³
